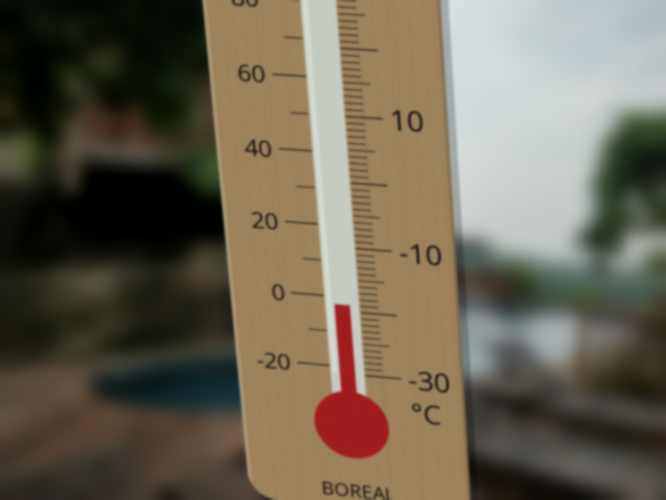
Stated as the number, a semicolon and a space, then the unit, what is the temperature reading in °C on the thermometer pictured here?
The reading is -19; °C
